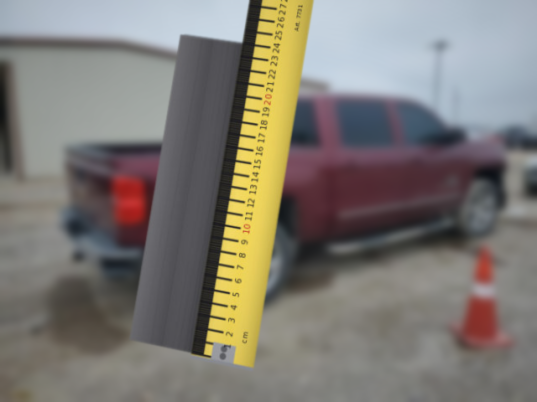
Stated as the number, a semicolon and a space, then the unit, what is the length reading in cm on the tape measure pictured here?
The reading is 24; cm
